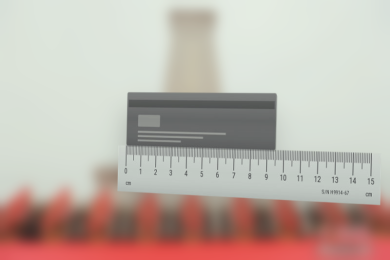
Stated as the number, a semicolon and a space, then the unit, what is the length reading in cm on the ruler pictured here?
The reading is 9.5; cm
